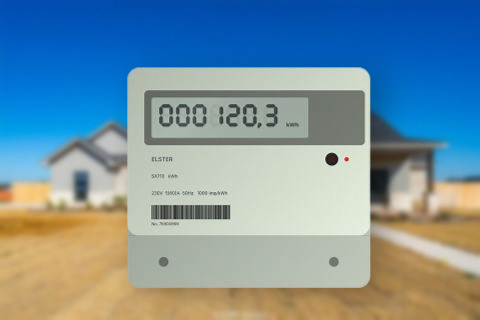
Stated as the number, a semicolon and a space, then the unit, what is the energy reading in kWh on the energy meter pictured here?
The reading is 120.3; kWh
